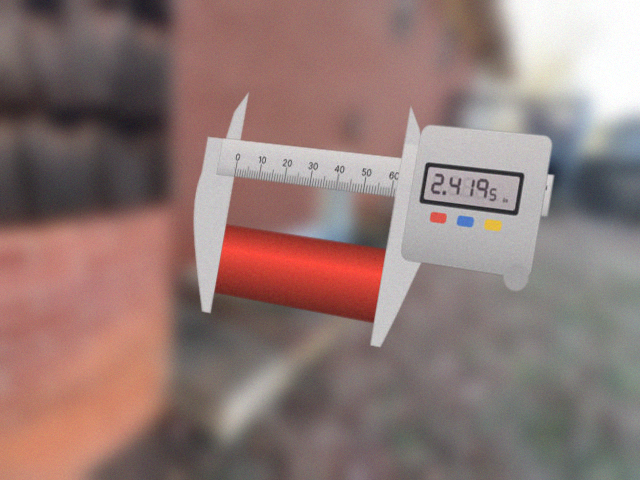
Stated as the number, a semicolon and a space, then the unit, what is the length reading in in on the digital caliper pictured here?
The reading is 2.4195; in
